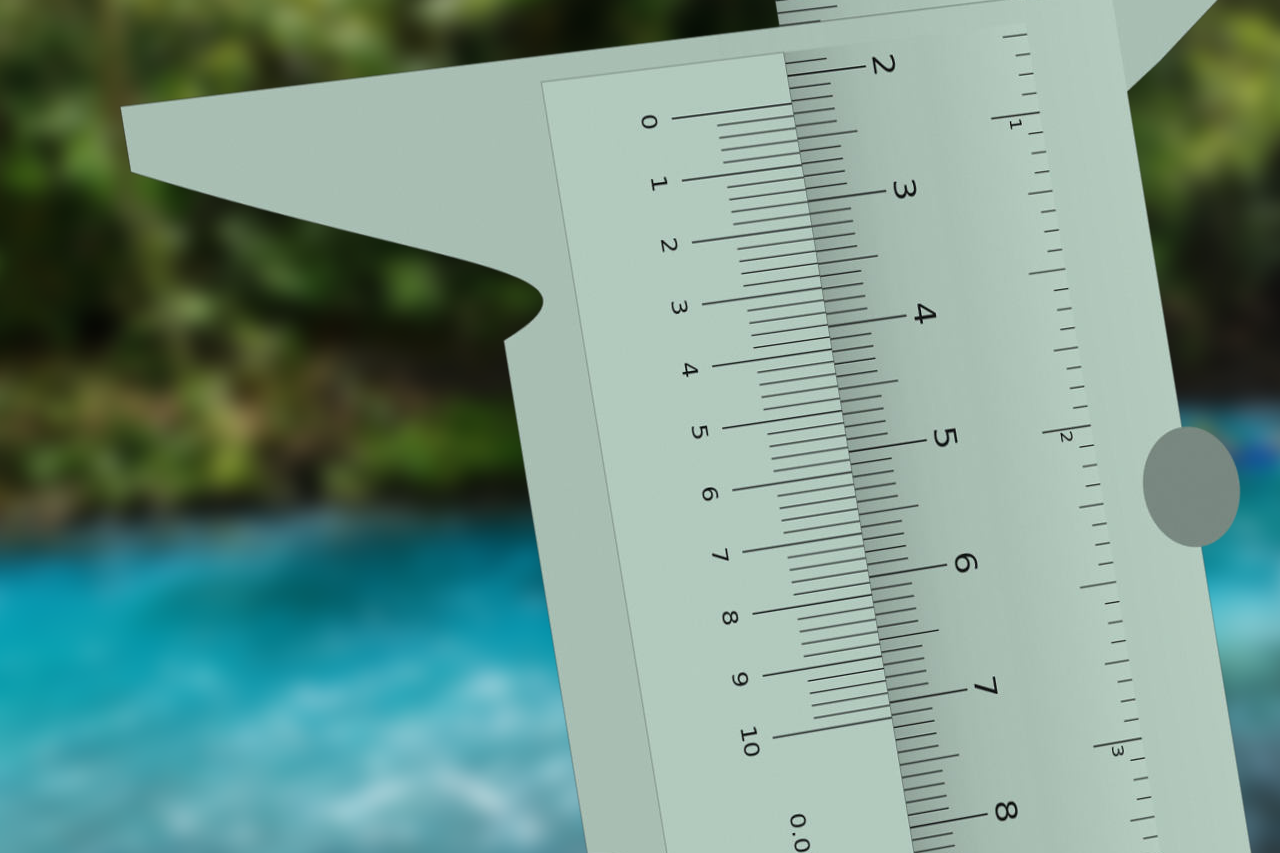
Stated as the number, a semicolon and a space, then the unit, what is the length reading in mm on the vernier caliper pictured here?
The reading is 22.2; mm
